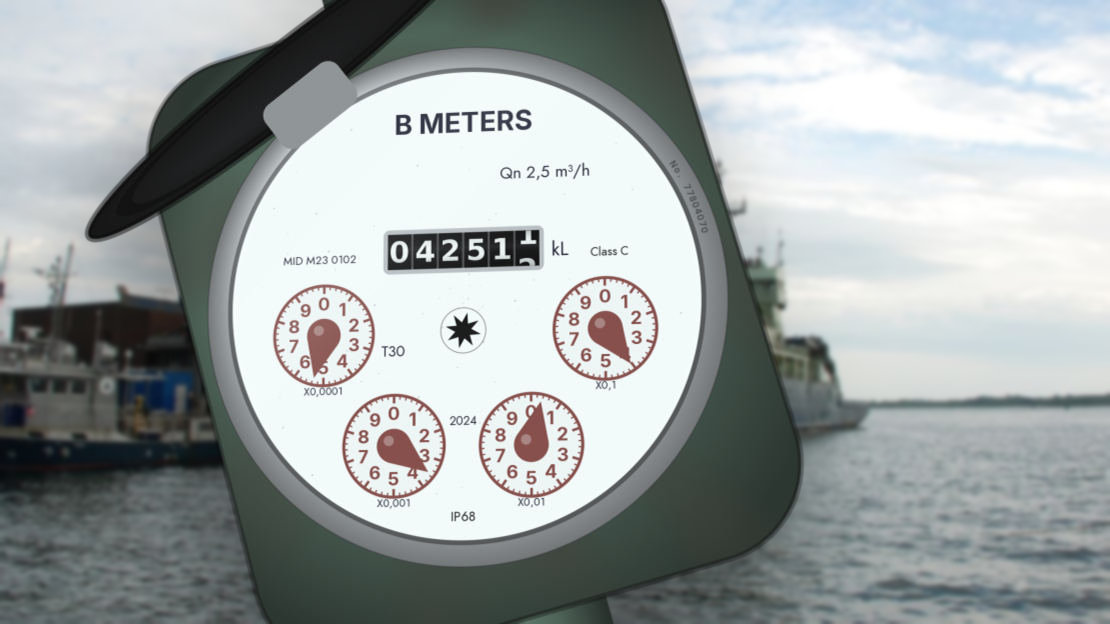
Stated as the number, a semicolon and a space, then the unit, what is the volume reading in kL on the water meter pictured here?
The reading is 42511.4035; kL
